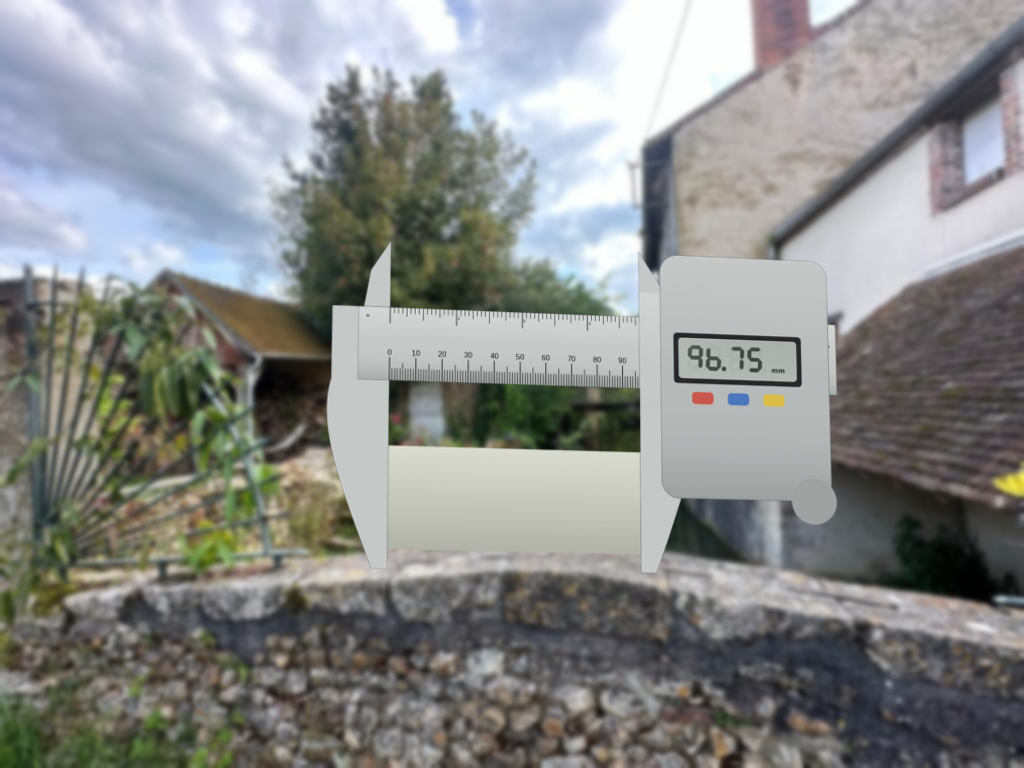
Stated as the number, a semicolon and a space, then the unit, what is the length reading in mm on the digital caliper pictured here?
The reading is 96.75; mm
